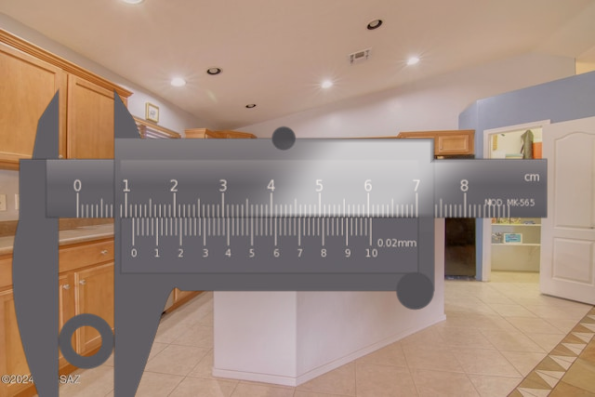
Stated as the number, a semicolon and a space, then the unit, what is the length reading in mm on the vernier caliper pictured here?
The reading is 11.5; mm
